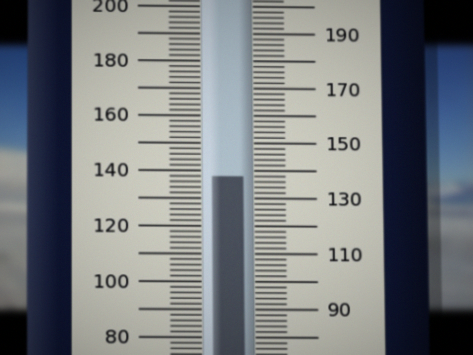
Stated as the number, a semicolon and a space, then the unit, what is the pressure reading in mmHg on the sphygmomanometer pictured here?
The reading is 138; mmHg
